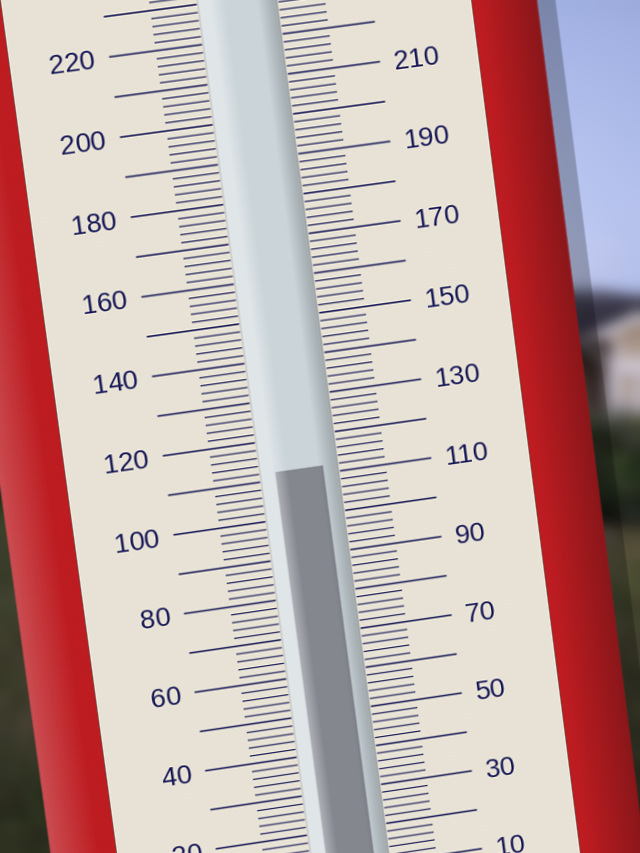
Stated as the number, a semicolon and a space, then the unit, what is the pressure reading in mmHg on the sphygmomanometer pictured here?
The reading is 112; mmHg
